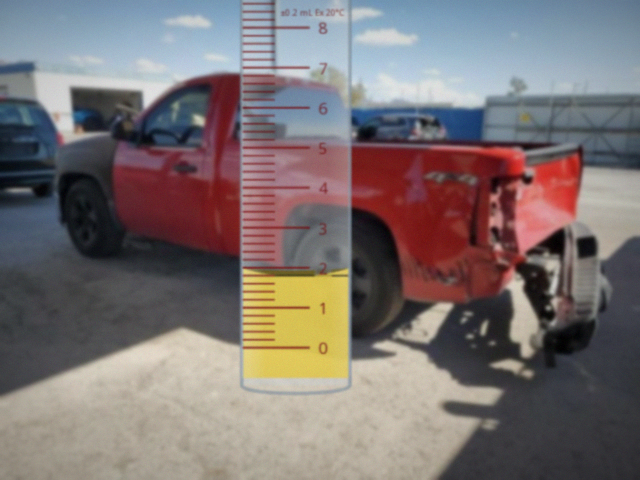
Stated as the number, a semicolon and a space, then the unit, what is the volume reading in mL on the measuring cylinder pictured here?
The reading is 1.8; mL
